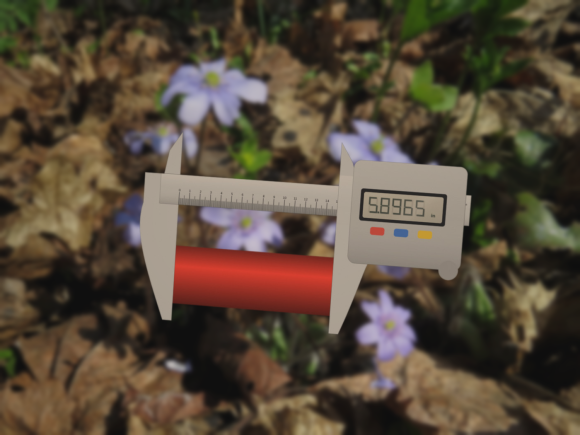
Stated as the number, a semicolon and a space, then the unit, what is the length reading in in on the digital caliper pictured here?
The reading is 5.8965; in
